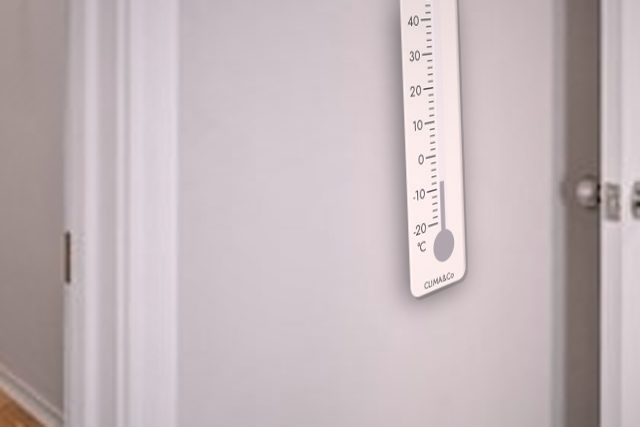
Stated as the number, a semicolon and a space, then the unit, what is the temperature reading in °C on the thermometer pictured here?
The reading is -8; °C
